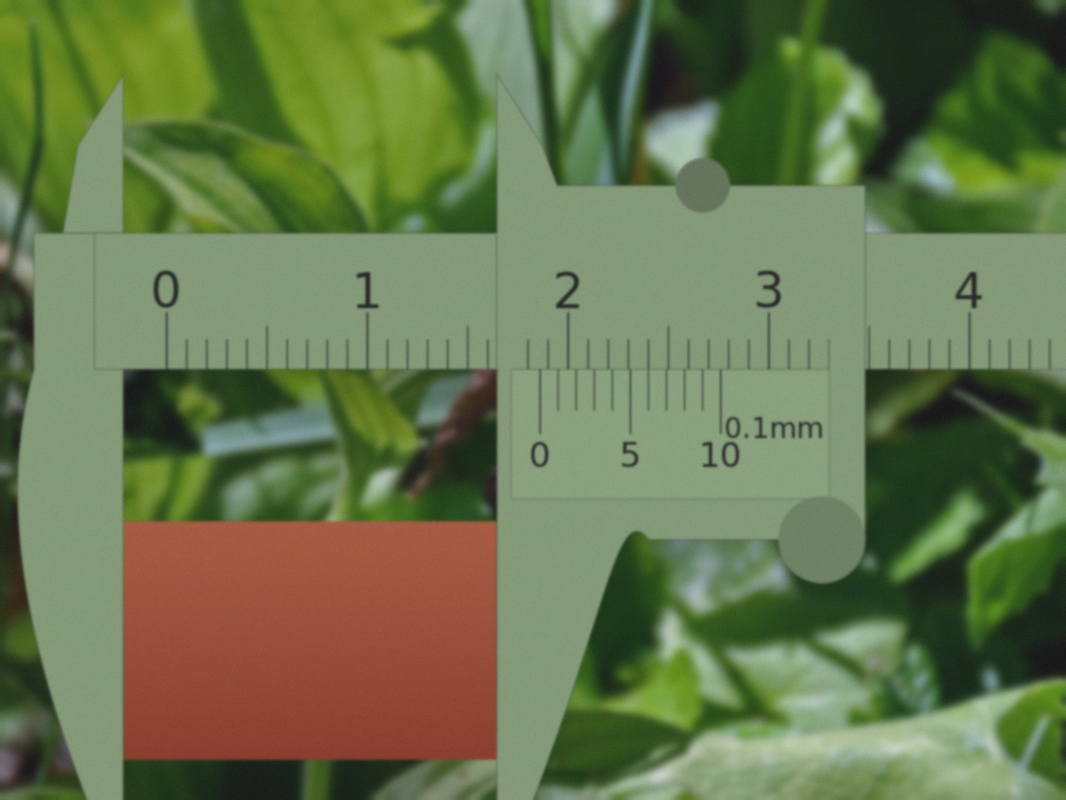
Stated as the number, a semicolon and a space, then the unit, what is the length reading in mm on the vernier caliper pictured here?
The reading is 18.6; mm
